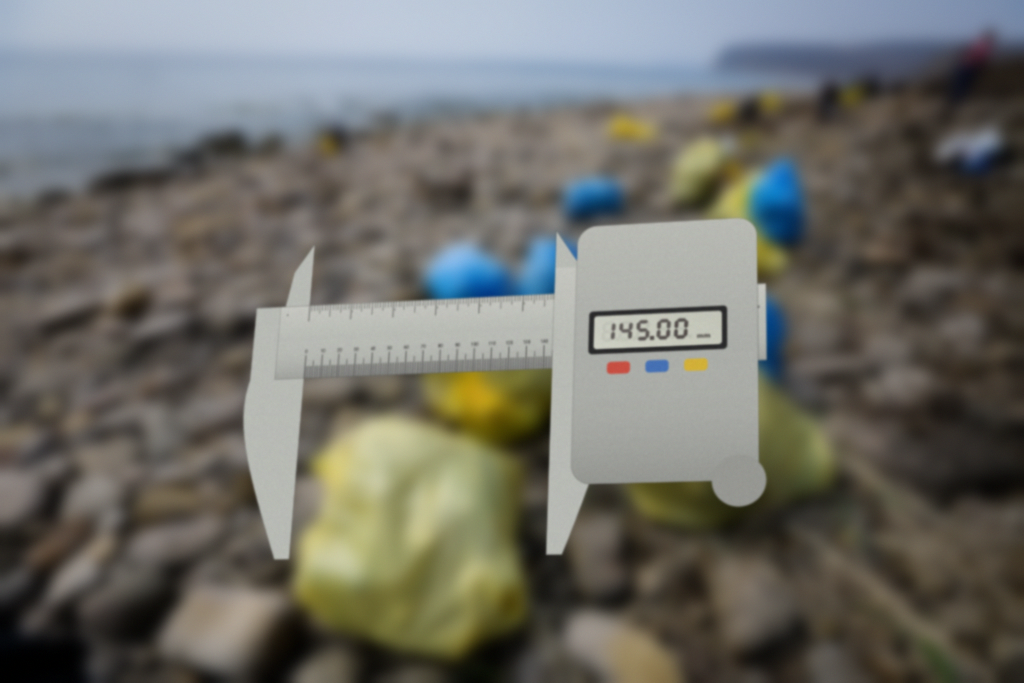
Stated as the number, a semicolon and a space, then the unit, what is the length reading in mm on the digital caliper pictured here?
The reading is 145.00; mm
